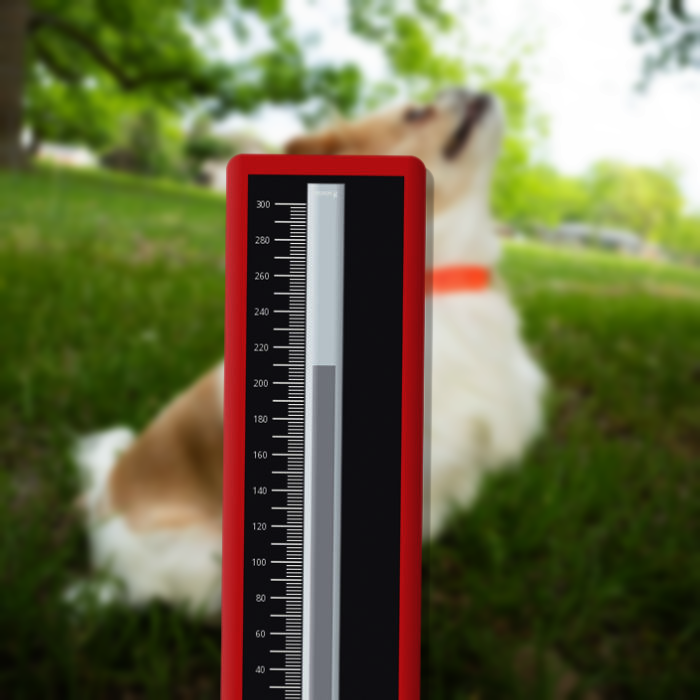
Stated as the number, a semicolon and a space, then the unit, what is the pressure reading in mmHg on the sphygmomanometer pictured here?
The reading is 210; mmHg
